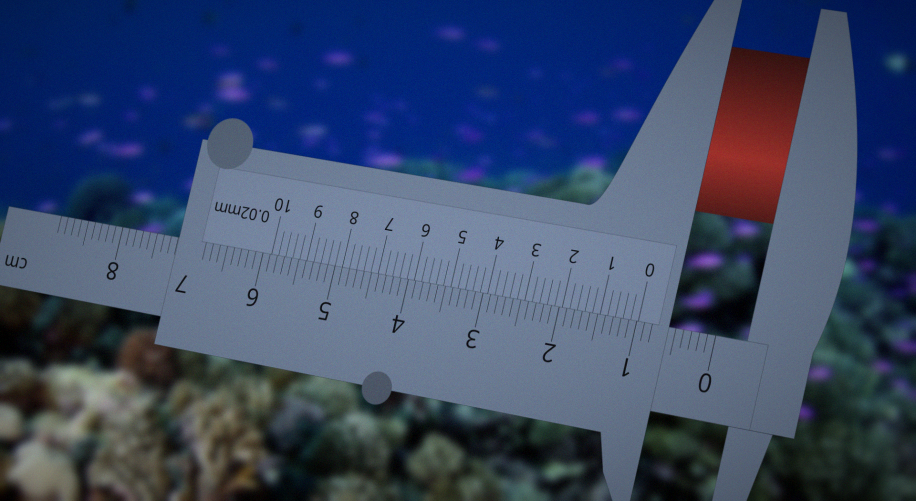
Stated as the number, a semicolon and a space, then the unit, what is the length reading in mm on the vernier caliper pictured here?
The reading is 9.8; mm
